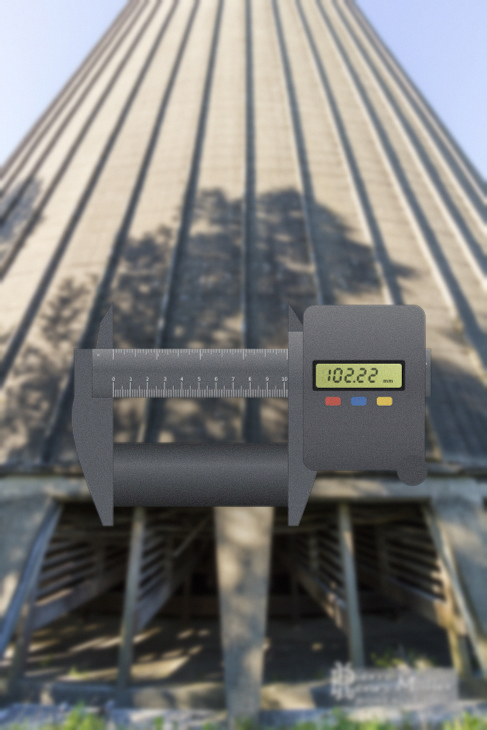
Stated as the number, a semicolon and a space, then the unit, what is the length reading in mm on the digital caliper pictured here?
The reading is 102.22; mm
